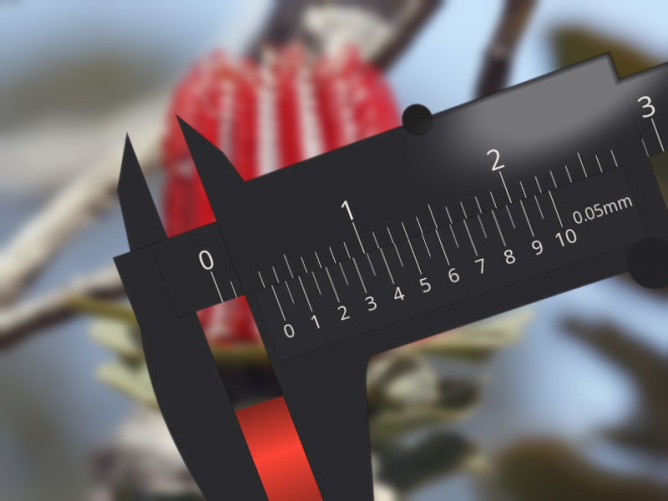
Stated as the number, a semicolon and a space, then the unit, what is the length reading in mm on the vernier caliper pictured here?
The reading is 3.5; mm
